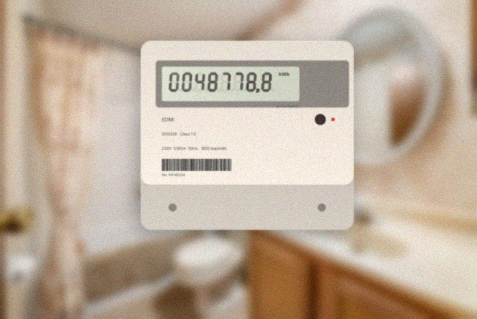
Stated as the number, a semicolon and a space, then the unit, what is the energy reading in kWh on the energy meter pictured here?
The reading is 48778.8; kWh
